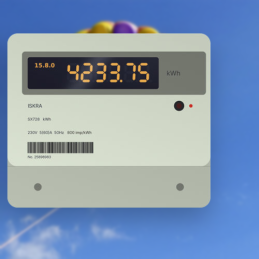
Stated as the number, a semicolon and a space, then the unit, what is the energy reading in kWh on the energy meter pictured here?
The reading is 4233.75; kWh
